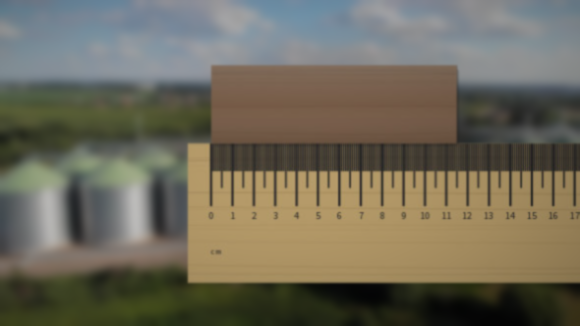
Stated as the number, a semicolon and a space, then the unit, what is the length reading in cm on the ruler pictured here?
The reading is 11.5; cm
